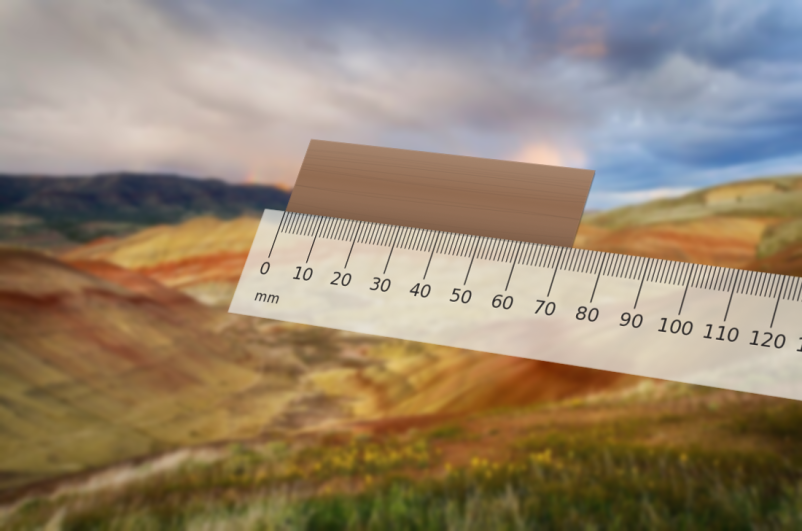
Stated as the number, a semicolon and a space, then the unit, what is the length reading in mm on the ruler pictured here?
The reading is 72; mm
